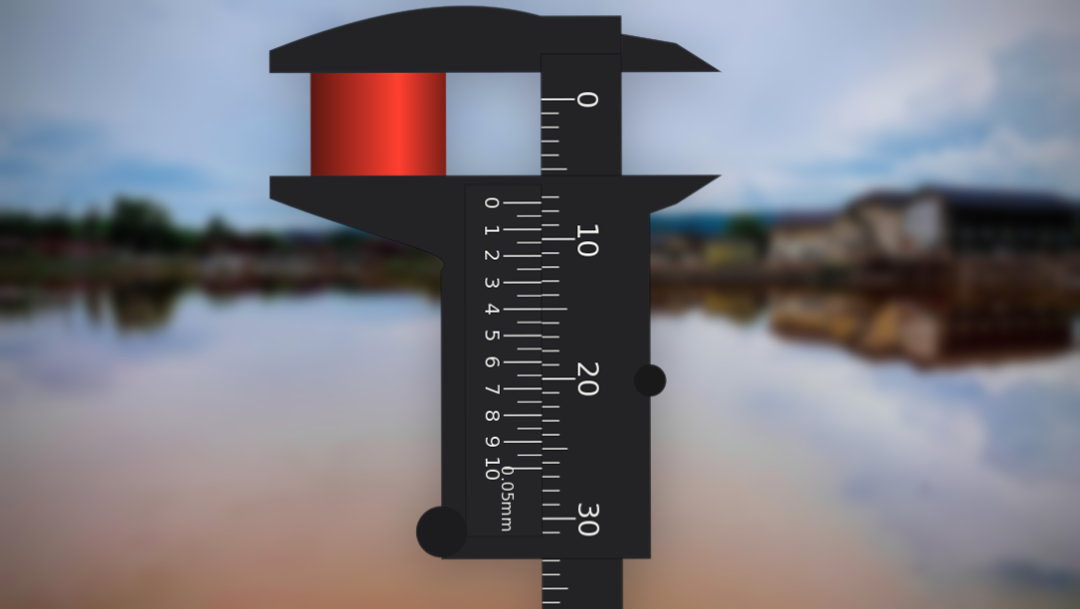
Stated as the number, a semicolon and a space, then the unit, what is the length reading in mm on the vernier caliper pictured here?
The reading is 7.4; mm
